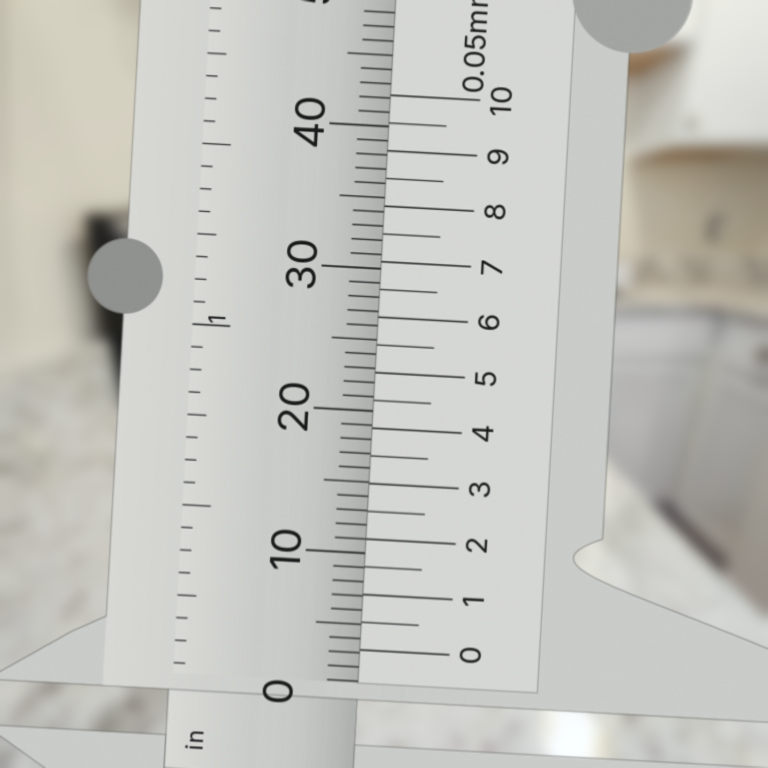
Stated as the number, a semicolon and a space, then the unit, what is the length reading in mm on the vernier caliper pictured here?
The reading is 3.2; mm
